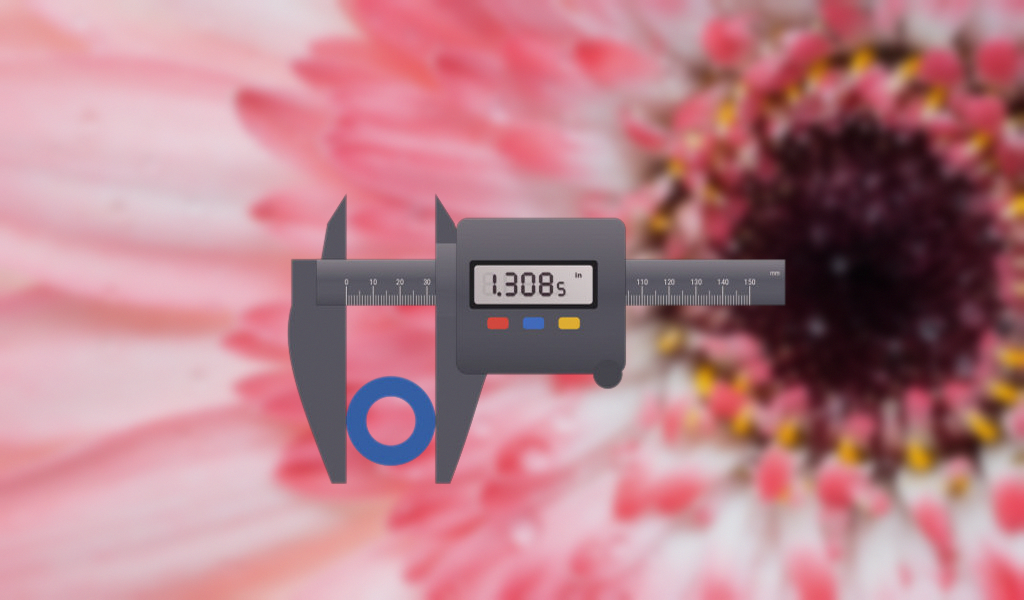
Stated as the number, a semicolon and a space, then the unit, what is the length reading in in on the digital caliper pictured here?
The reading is 1.3085; in
